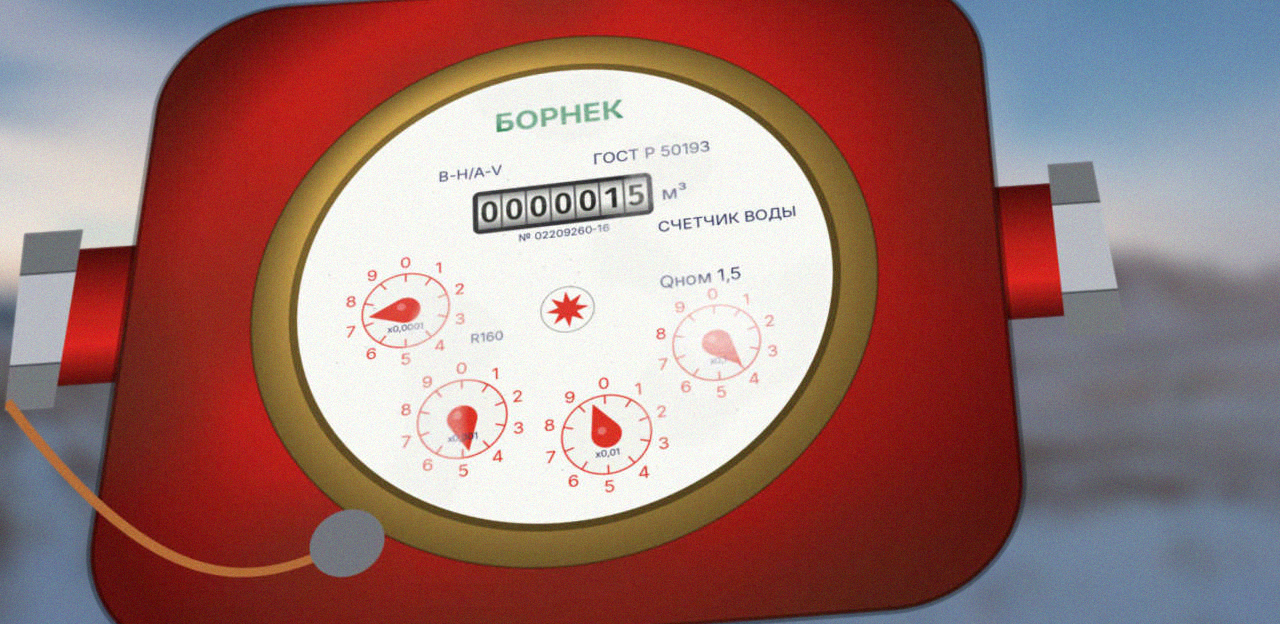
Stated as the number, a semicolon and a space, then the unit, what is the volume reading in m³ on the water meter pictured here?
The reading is 15.3947; m³
